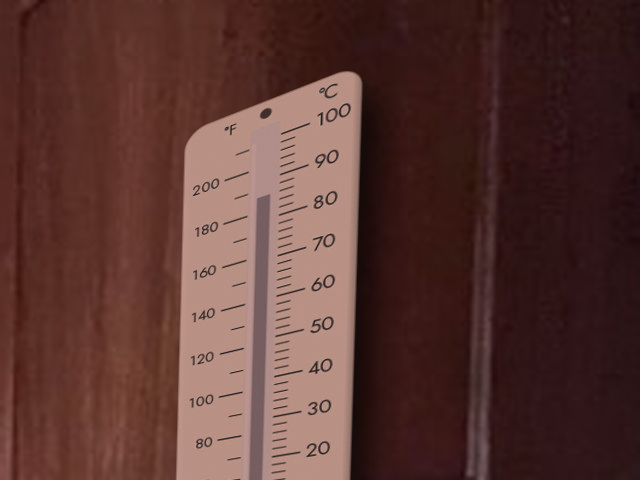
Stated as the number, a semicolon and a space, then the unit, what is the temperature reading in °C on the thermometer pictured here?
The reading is 86; °C
